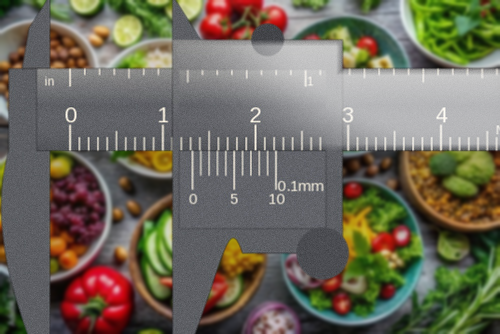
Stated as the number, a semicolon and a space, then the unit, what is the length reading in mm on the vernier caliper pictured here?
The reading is 13.2; mm
